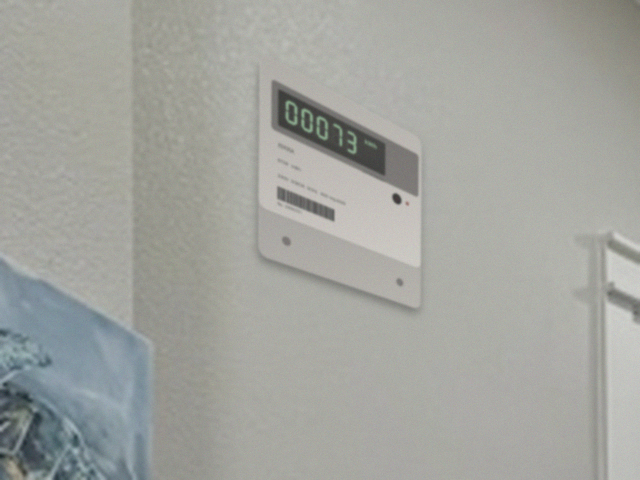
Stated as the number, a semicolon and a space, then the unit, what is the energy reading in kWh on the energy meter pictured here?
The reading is 73; kWh
